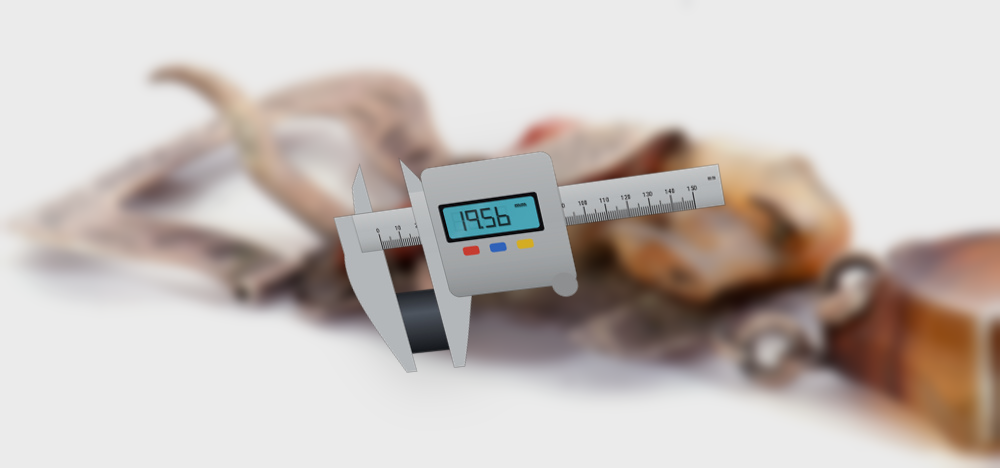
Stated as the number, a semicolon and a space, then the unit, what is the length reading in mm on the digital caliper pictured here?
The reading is 19.56; mm
